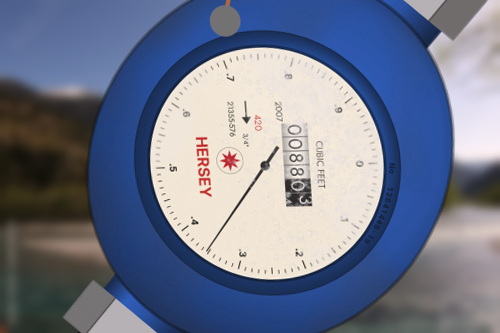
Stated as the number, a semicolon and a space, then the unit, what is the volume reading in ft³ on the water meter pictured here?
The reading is 8803.35; ft³
